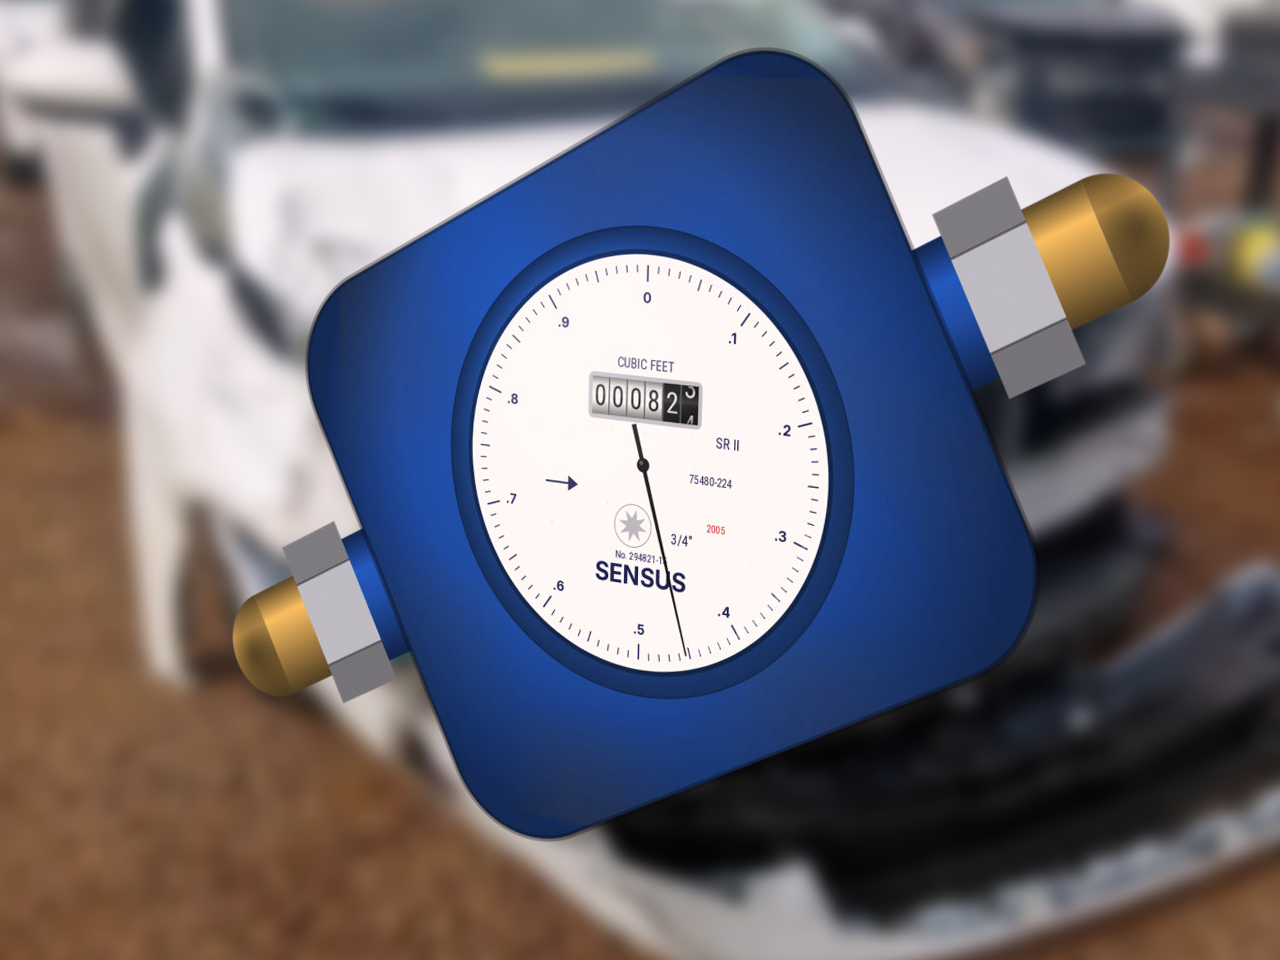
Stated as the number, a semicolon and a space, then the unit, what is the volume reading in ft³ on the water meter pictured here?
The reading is 823.45; ft³
